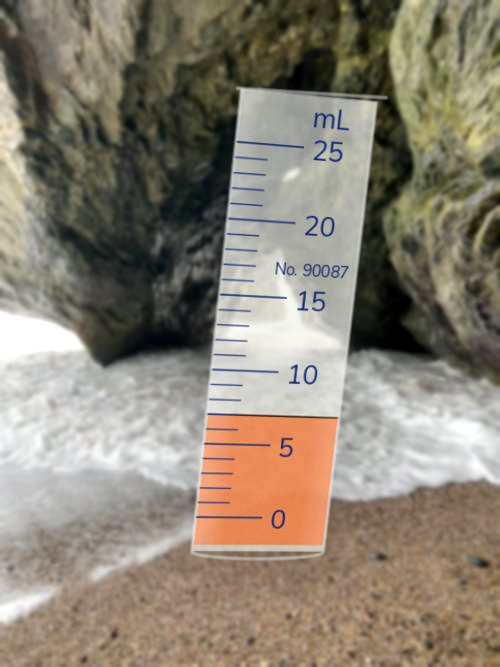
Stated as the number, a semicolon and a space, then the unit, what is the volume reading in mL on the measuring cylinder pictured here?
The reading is 7; mL
